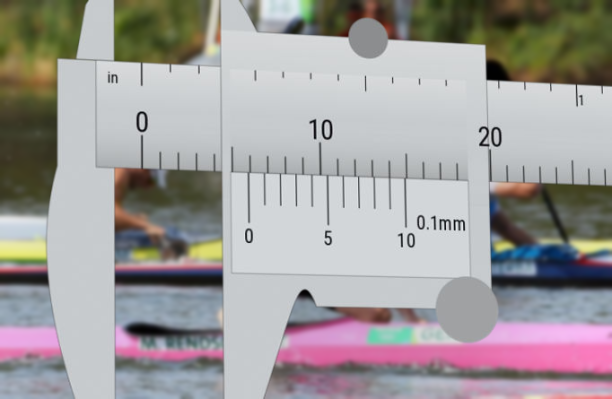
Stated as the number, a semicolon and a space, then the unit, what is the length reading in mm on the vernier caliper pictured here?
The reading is 5.9; mm
